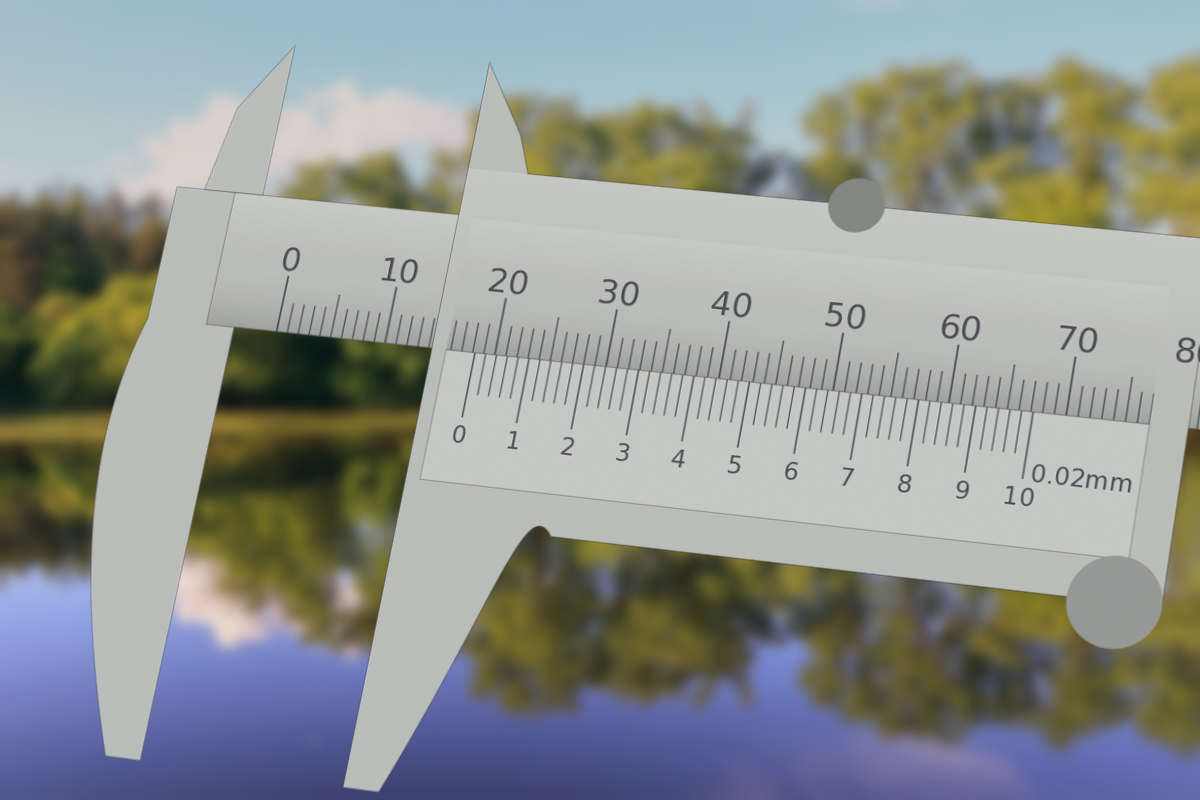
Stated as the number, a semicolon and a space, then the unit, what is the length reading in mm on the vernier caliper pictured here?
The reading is 18.2; mm
